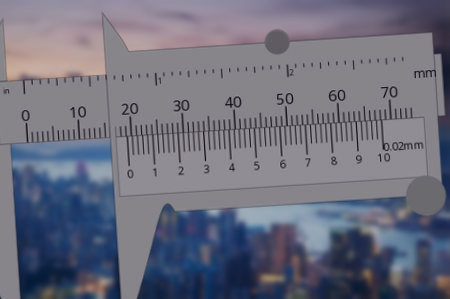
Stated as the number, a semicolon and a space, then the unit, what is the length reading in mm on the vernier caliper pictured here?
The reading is 19.2; mm
